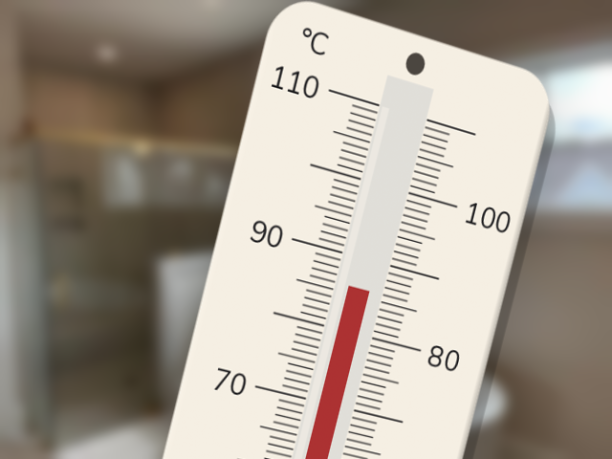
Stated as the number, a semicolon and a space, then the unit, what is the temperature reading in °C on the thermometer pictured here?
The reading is 86; °C
